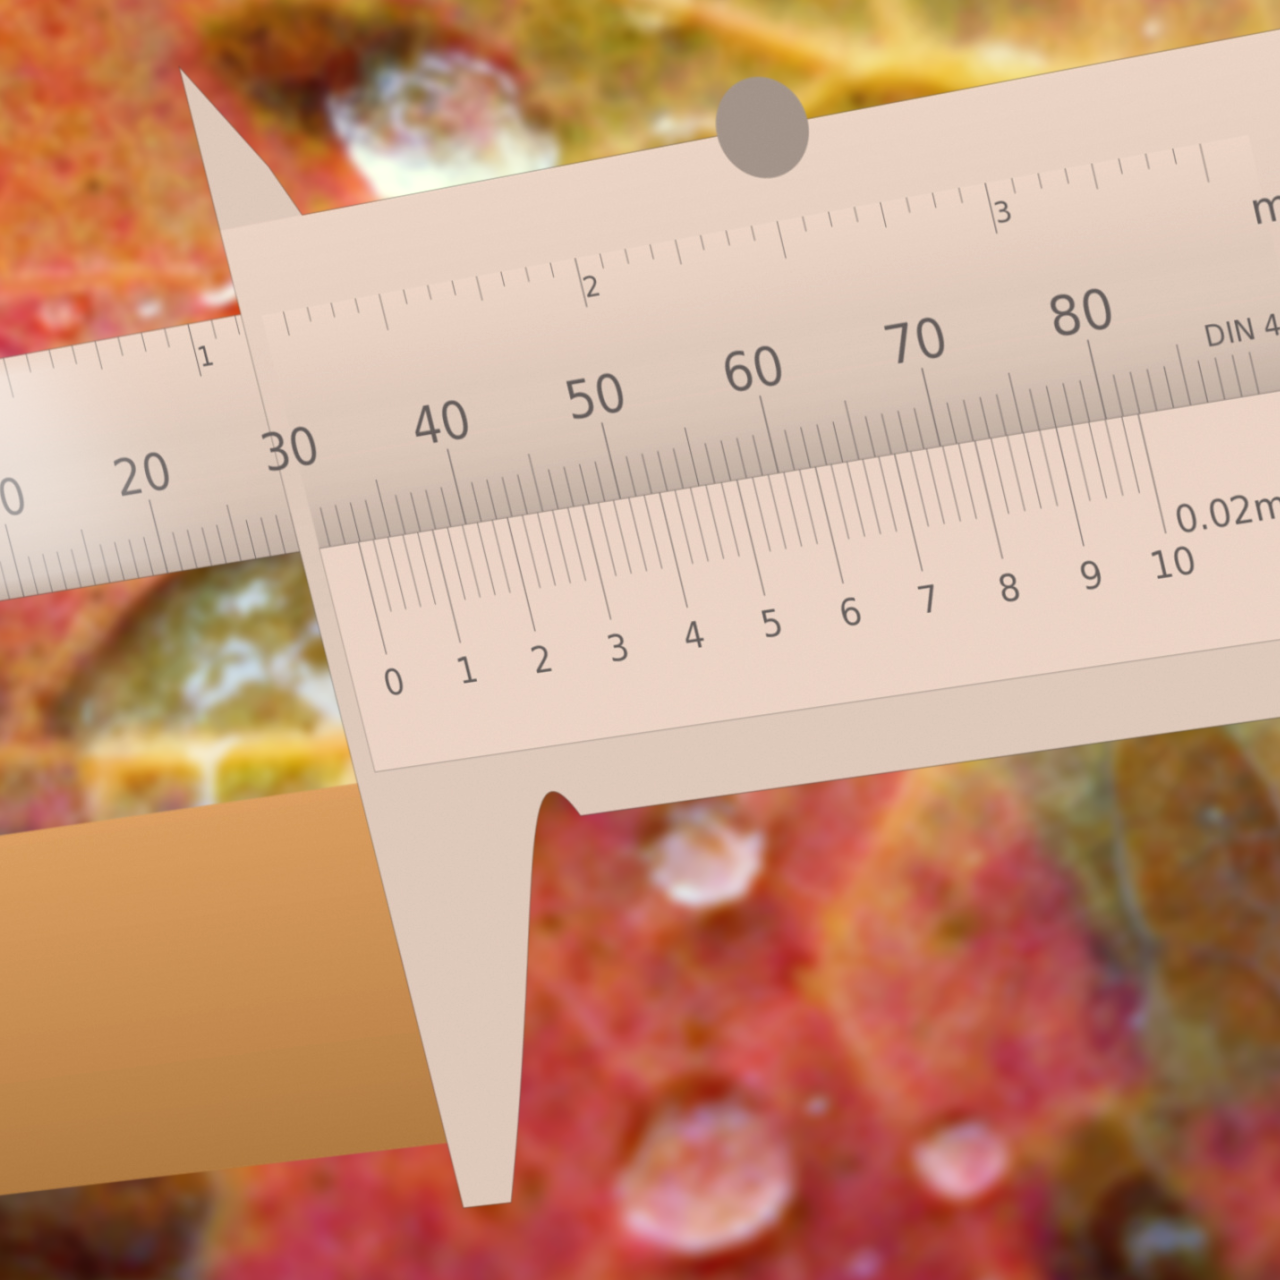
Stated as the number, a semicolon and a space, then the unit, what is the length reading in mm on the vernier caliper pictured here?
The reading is 32.9; mm
